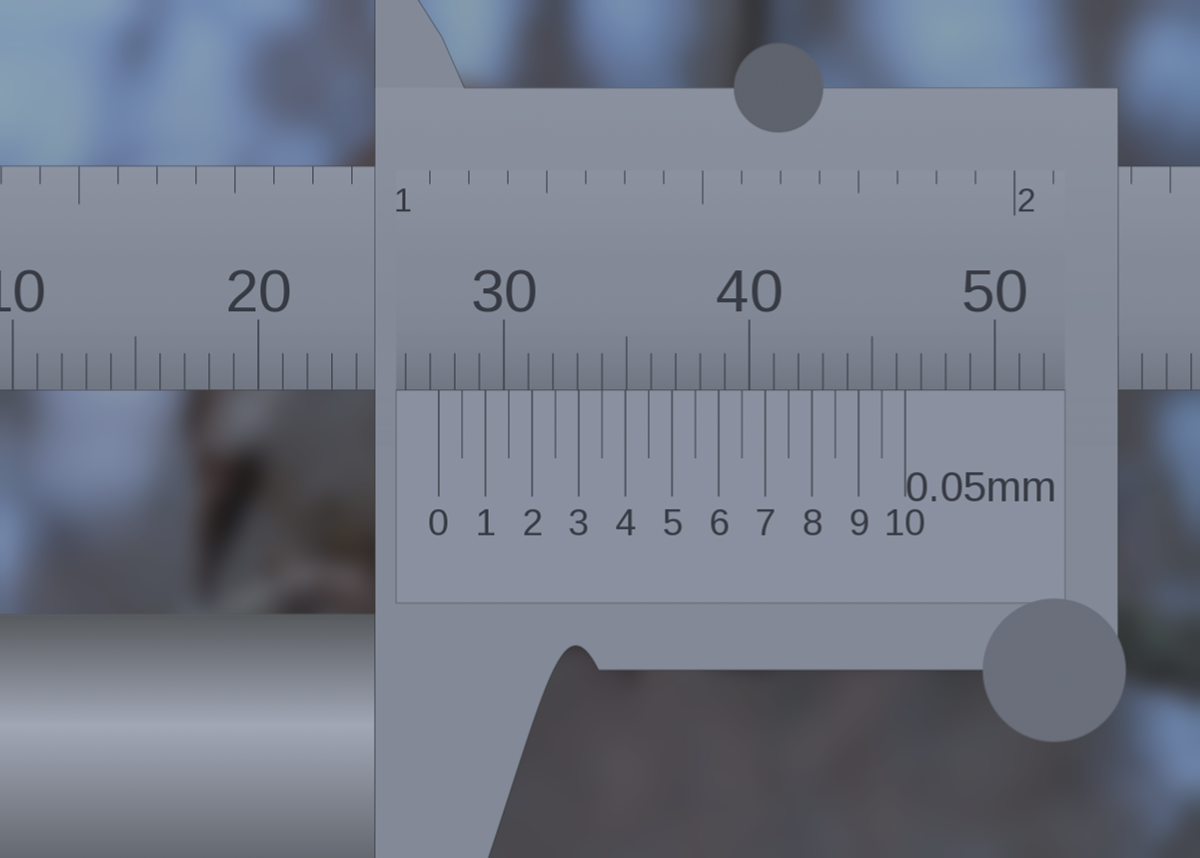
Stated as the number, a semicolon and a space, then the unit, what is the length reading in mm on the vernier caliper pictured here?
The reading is 27.35; mm
